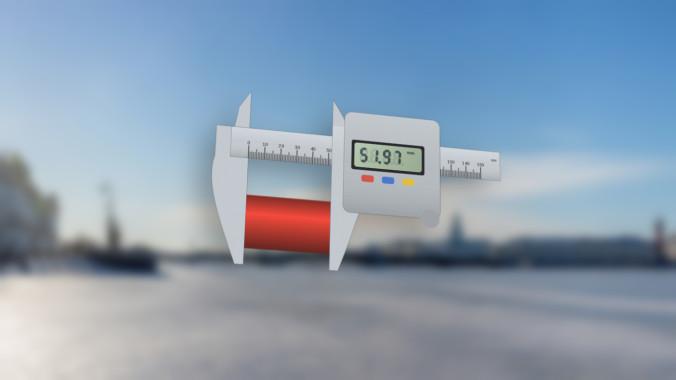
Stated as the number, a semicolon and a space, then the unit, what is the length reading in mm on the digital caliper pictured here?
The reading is 51.97; mm
